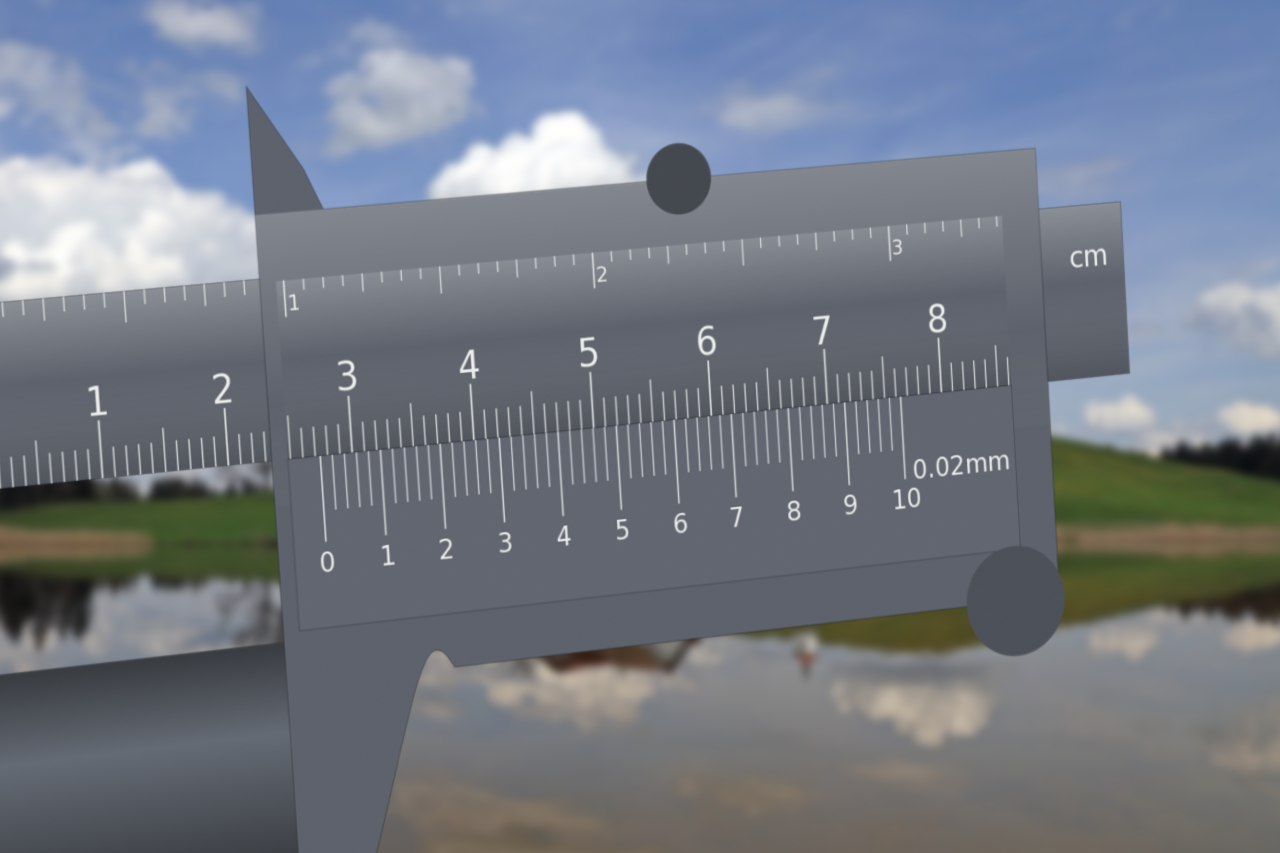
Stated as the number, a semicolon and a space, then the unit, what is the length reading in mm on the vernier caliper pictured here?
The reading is 27.4; mm
